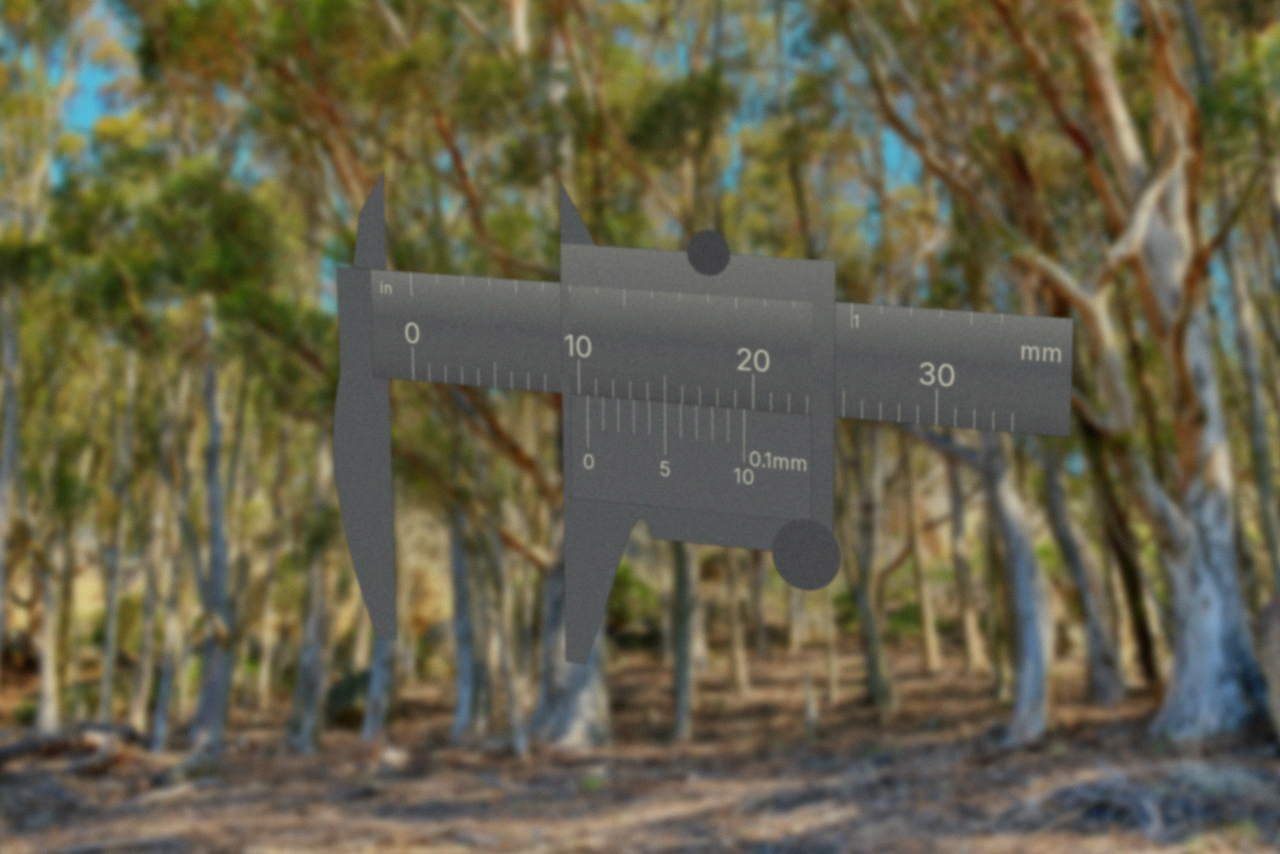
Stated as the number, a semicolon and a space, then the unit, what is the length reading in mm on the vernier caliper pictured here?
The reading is 10.5; mm
